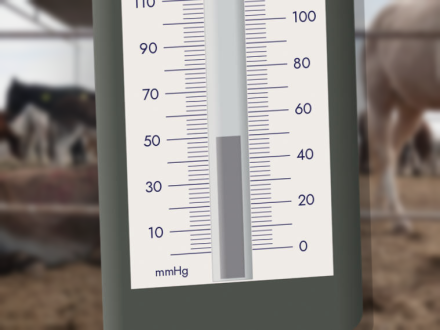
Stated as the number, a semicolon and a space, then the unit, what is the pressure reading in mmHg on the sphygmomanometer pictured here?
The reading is 50; mmHg
